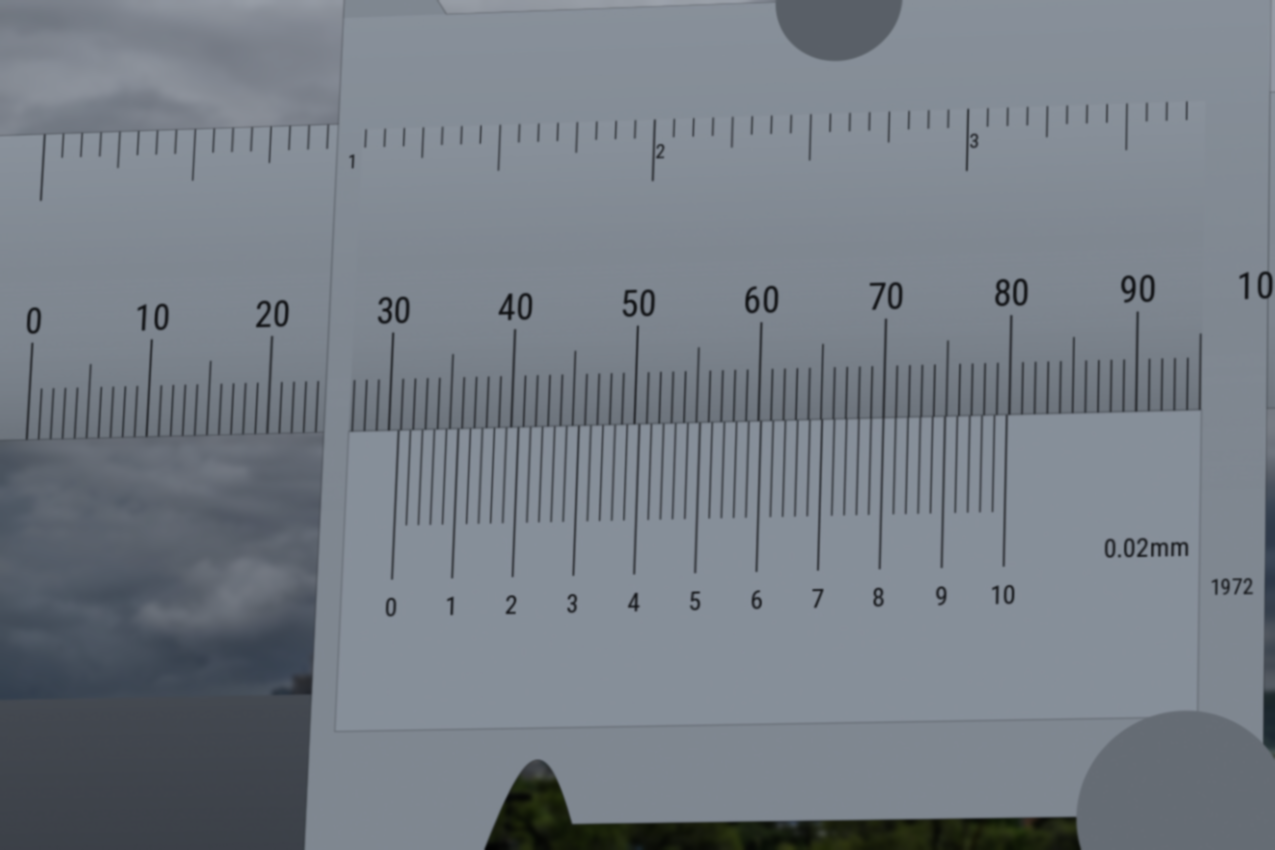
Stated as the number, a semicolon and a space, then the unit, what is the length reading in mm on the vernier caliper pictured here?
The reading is 30.8; mm
